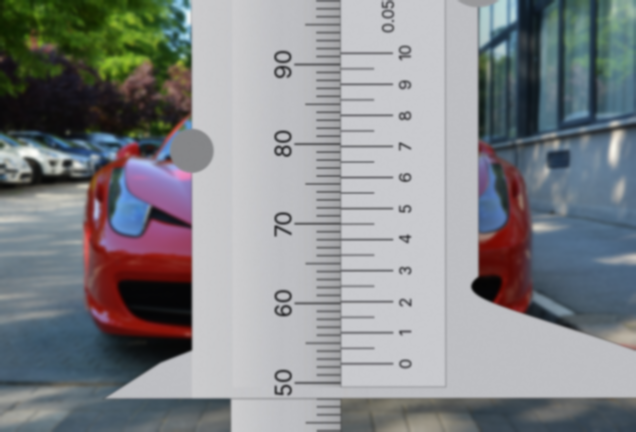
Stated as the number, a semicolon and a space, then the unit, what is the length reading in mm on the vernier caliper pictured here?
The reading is 52.4; mm
